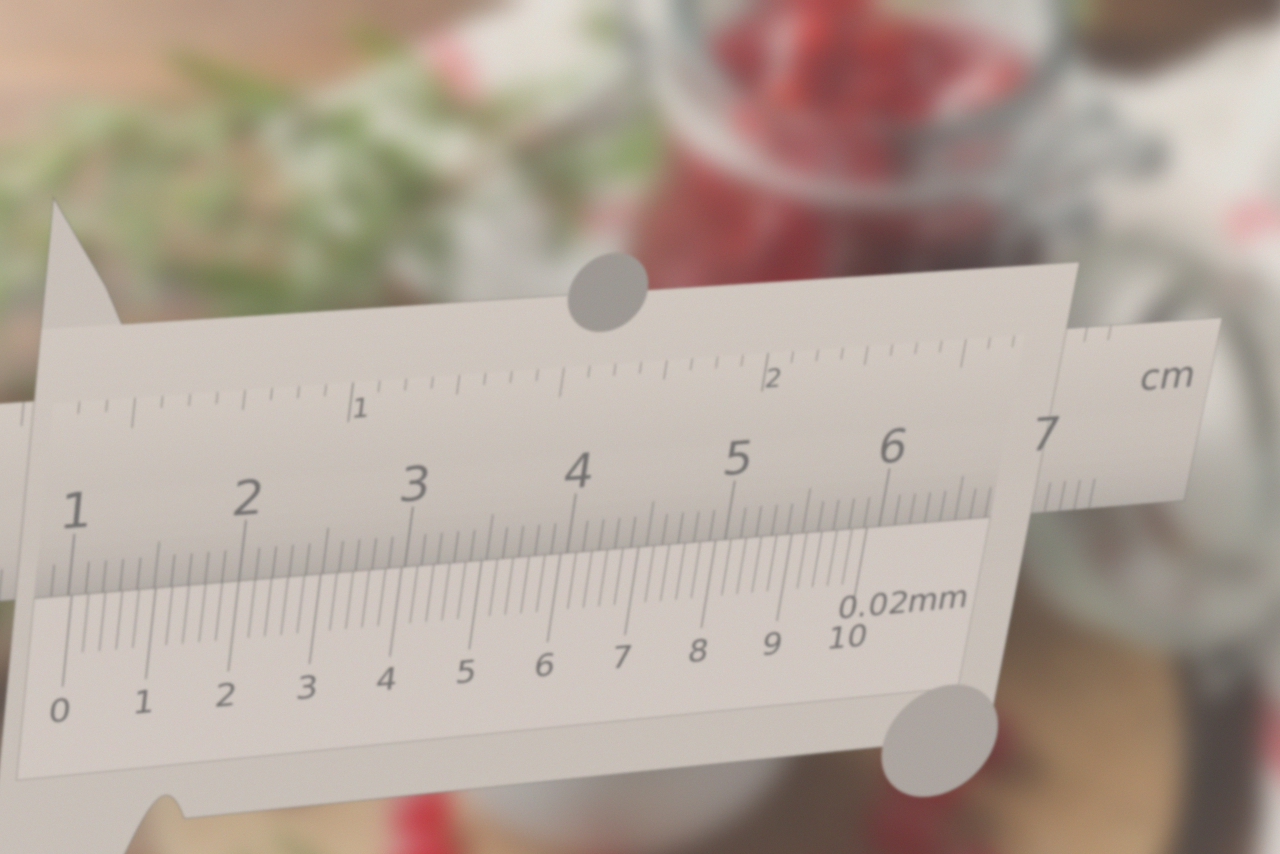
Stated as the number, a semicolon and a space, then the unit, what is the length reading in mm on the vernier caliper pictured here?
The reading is 10.2; mm
